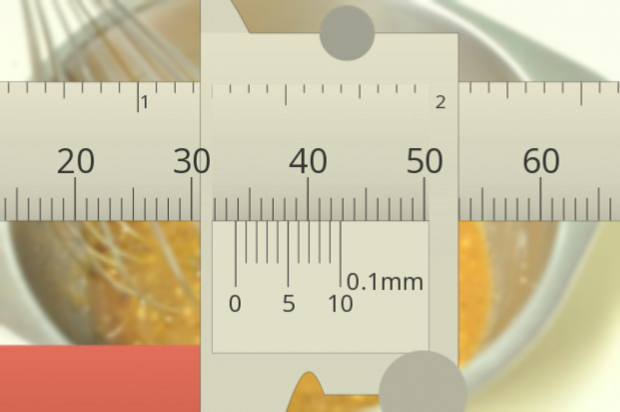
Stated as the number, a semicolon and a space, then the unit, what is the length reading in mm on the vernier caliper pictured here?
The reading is 33.8; mm
